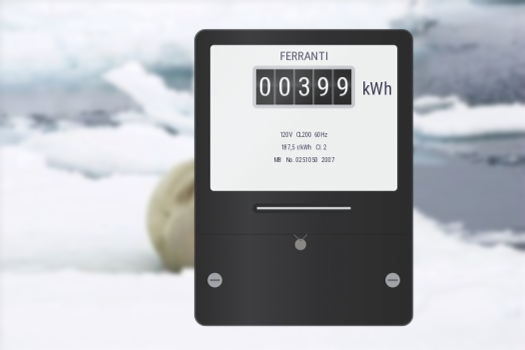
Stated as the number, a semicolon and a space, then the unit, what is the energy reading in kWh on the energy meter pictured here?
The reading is 399; kWh
